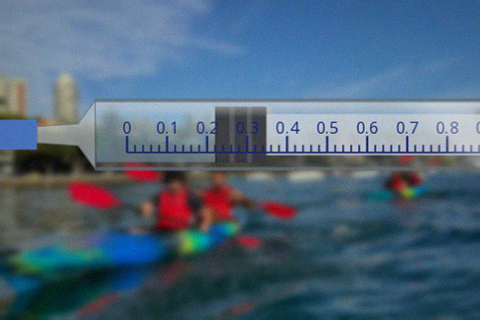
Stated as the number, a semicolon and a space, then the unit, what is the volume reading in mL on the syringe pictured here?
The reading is 0.22; mL
